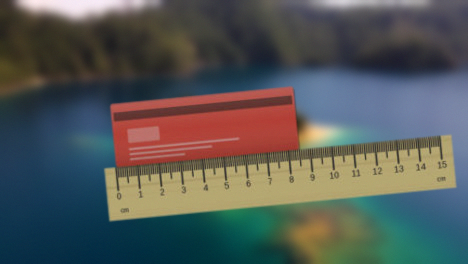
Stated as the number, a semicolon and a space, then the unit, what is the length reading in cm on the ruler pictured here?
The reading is 8.5; cm
